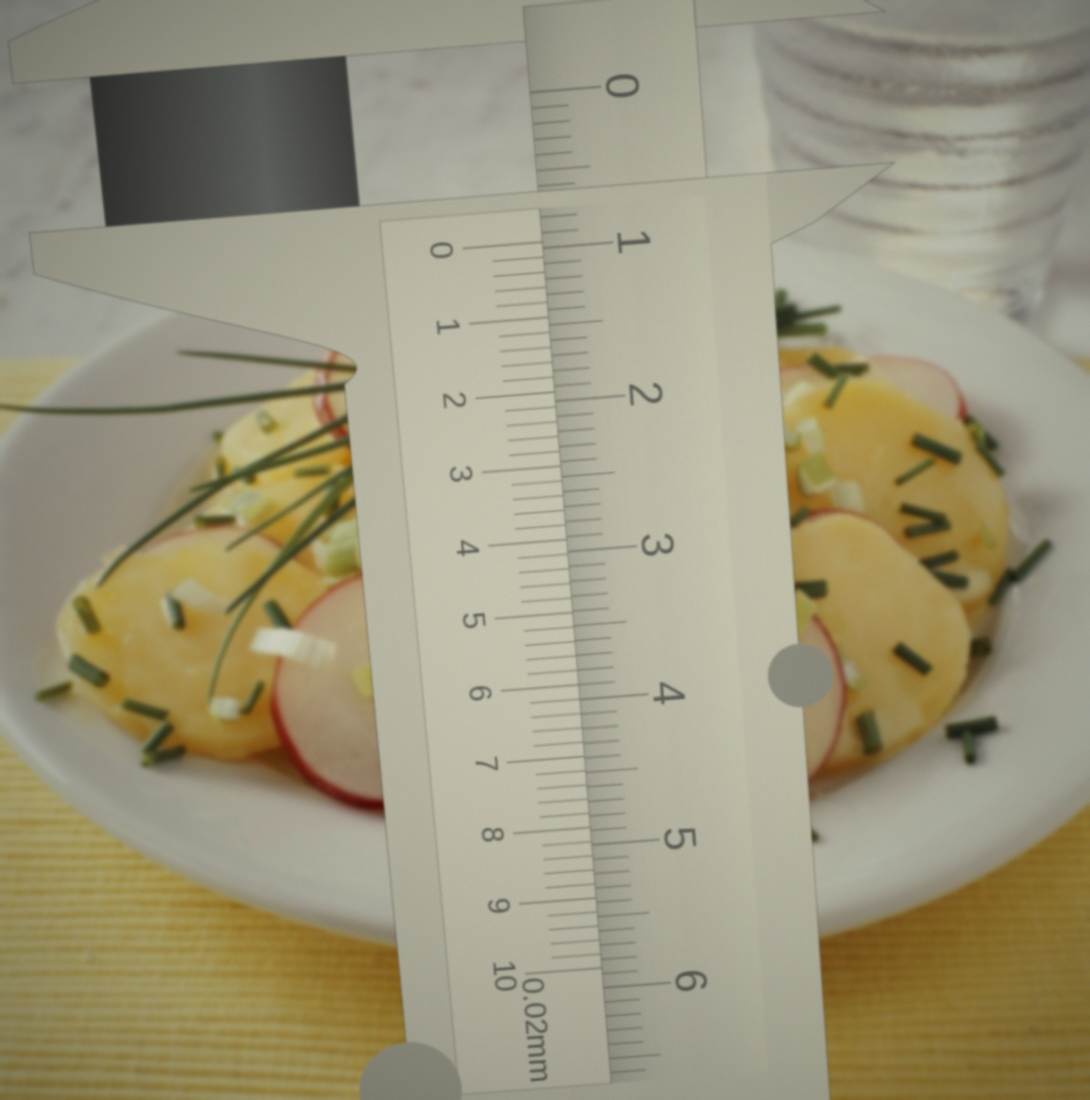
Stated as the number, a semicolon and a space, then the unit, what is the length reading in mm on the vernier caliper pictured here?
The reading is 9.6; mm
